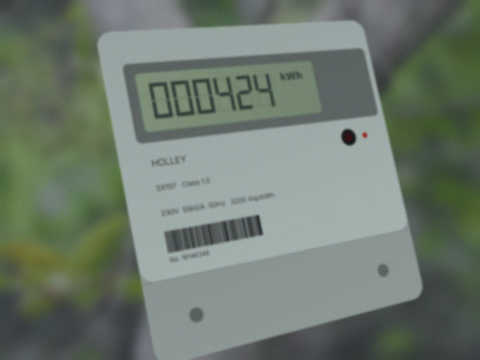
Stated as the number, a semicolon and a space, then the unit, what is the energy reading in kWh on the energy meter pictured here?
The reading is 424; kWh
